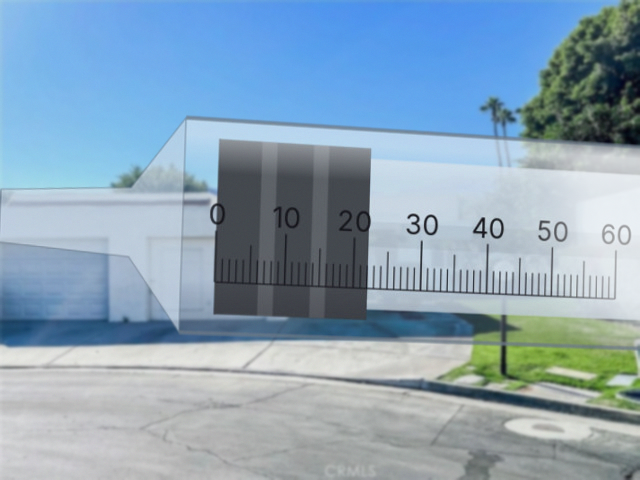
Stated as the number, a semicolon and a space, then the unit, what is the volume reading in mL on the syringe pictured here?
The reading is 0; mL
